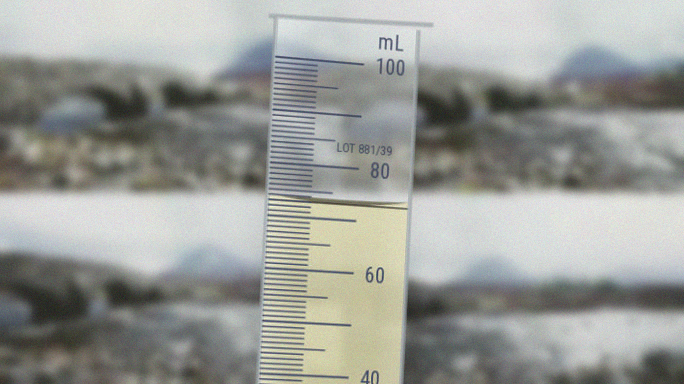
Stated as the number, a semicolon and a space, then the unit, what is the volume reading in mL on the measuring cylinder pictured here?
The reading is 73; mL
